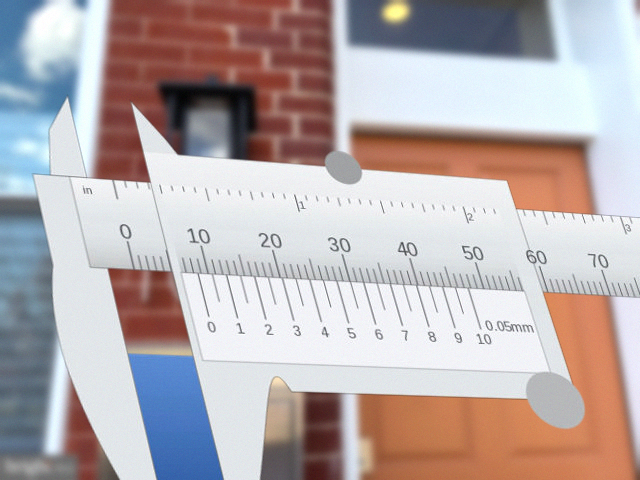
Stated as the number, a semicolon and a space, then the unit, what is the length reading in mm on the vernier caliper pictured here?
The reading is 8.6; mm
